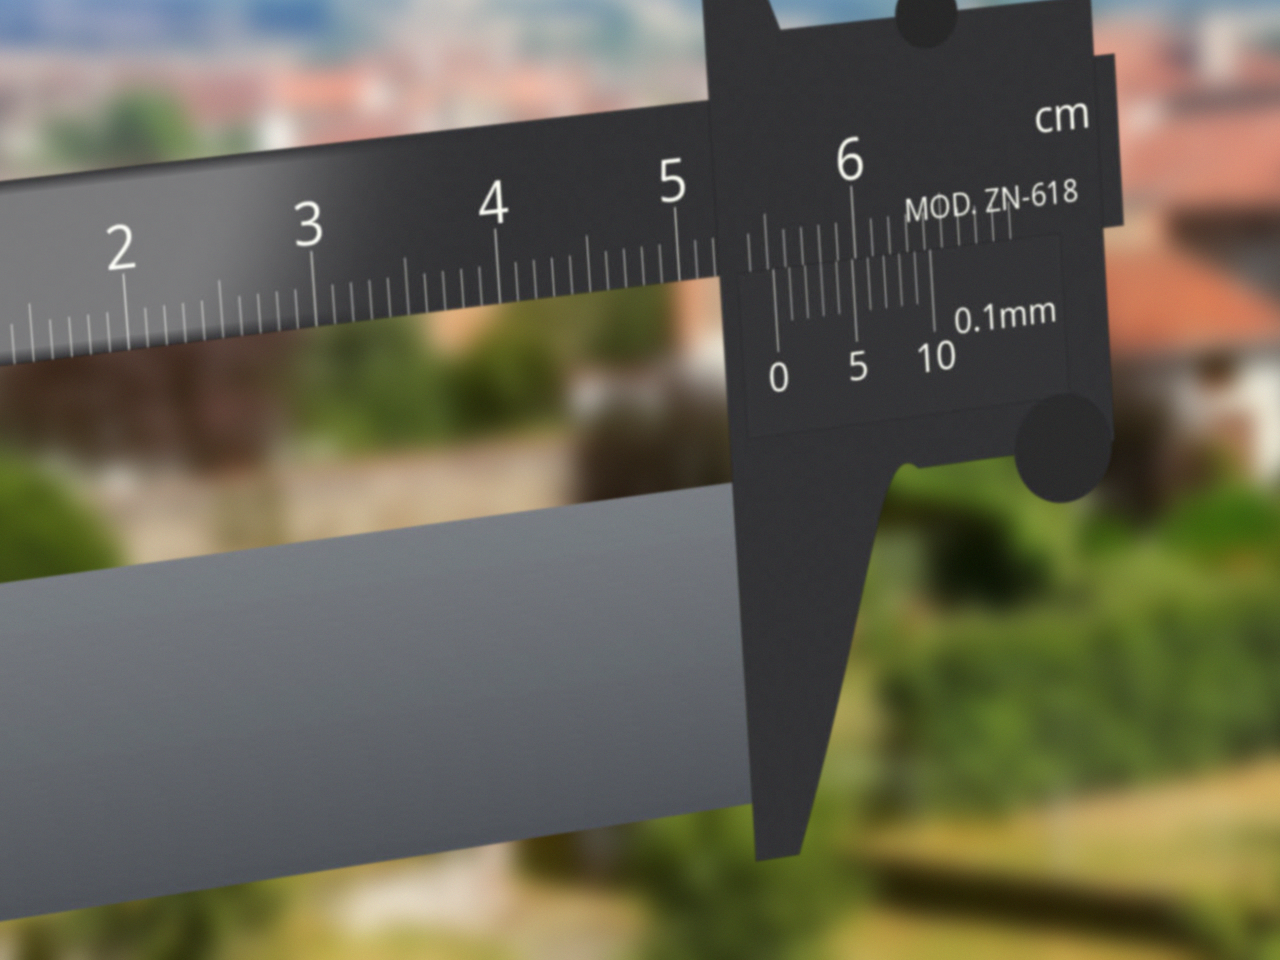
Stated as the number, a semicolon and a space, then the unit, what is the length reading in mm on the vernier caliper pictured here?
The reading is 55.3; mm
